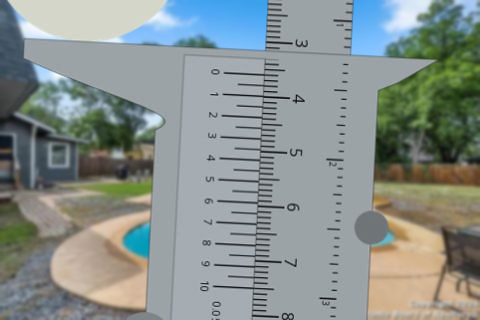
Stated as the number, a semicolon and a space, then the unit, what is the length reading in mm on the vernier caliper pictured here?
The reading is 36.0; mm
